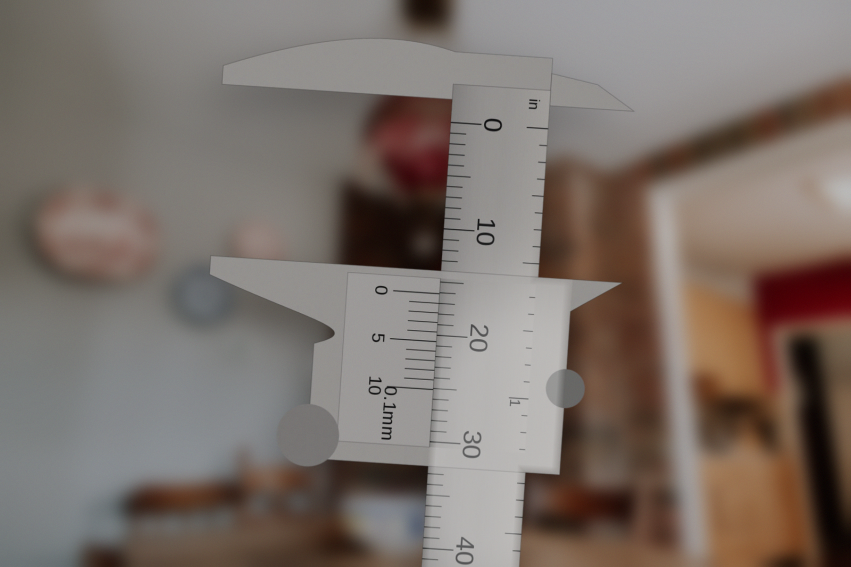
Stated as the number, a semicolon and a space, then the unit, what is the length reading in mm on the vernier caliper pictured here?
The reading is 16.1; mm
